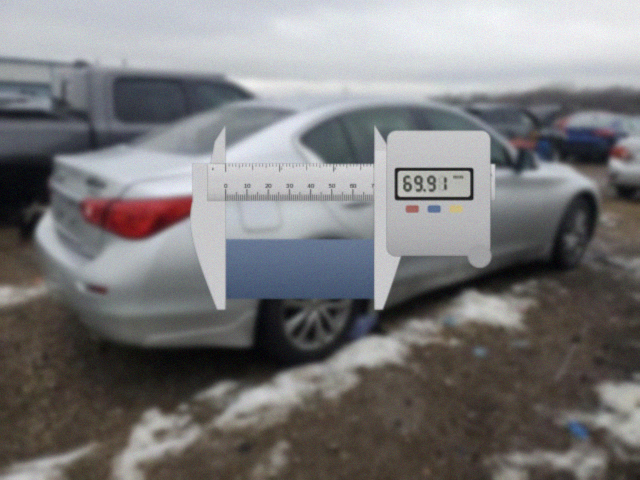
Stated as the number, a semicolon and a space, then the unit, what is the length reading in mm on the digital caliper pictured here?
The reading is 69.91; mm
